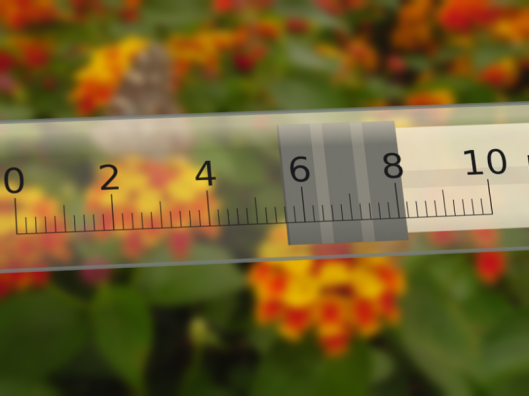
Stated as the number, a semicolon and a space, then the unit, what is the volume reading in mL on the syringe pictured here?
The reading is 5.6; mL
